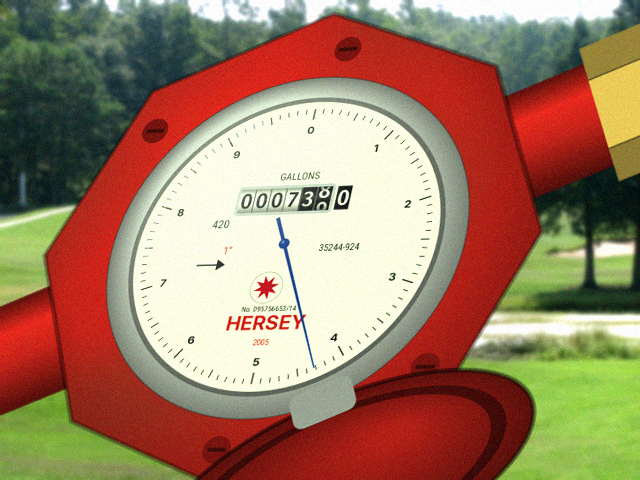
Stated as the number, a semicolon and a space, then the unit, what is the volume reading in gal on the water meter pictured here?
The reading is 7384.3; gal
